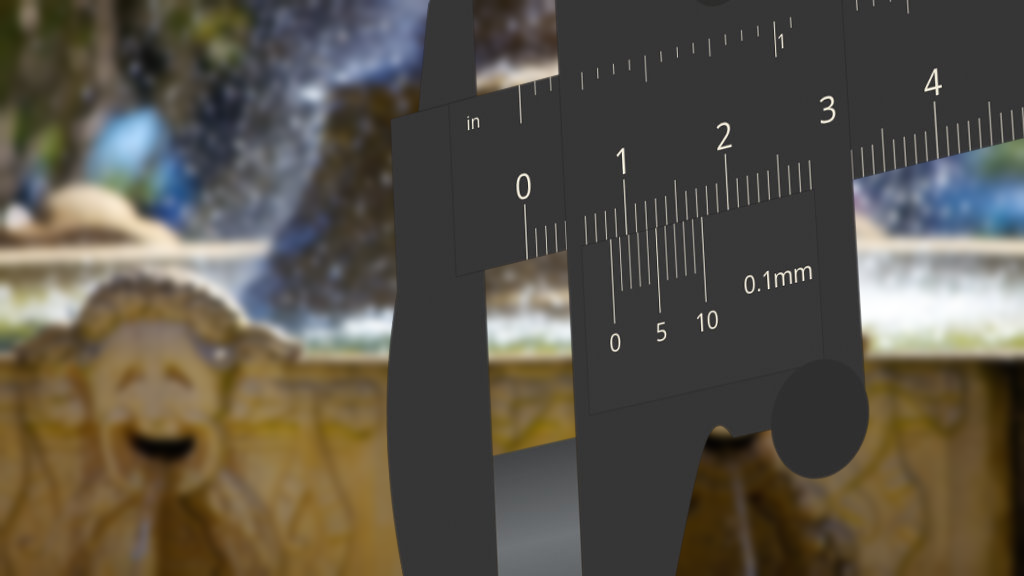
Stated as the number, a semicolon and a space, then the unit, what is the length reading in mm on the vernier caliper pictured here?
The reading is 8.4; mm
